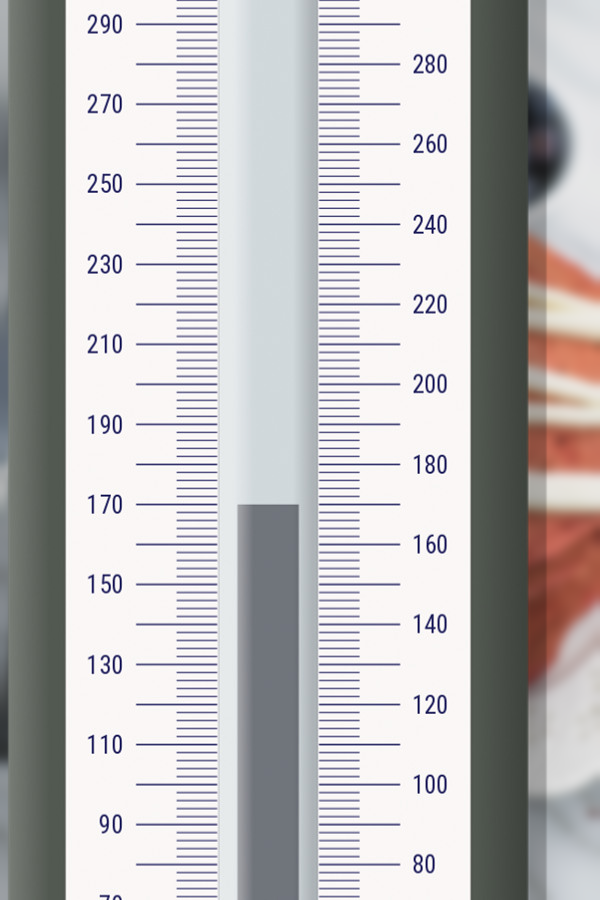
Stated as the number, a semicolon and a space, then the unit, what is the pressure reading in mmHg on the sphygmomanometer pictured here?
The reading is 170; mmHg
